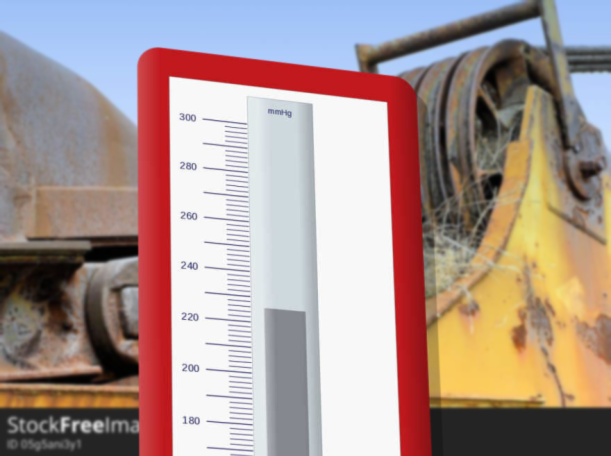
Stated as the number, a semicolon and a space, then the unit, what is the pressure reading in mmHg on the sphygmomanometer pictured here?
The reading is 226; mmHg
